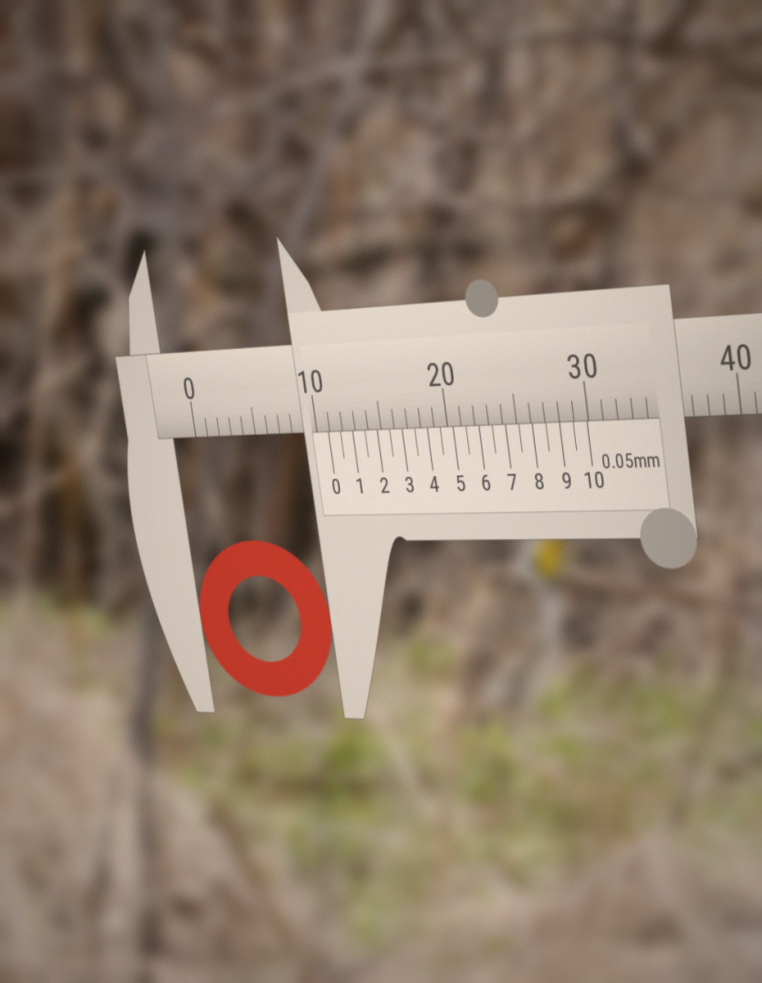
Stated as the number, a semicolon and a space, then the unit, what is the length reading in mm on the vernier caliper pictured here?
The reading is 10.9; mm
